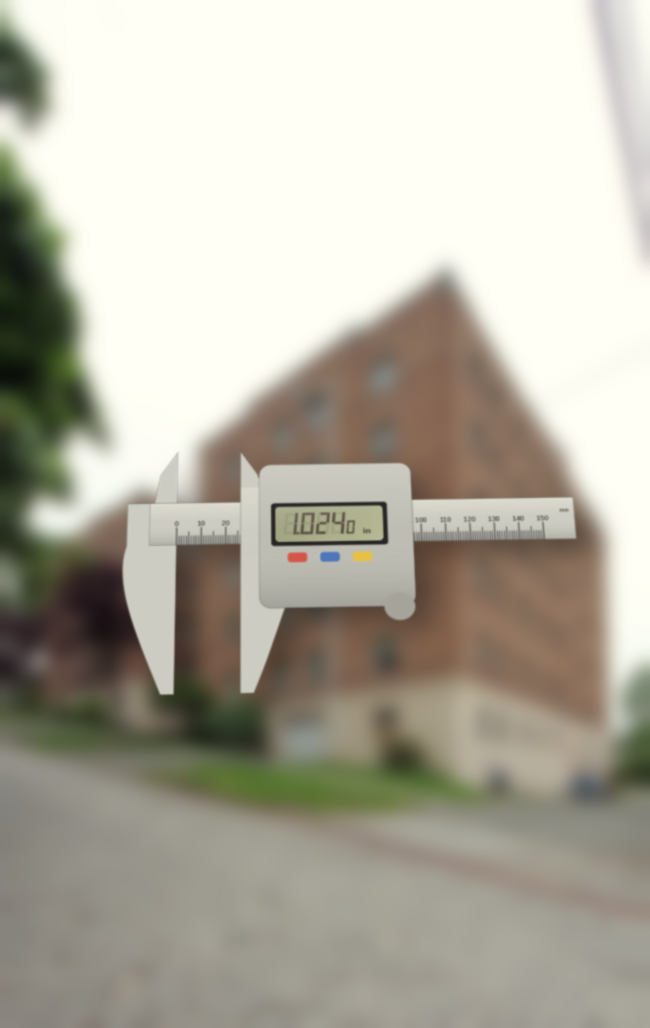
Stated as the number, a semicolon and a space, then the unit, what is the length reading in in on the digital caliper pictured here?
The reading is 1.0240; in
